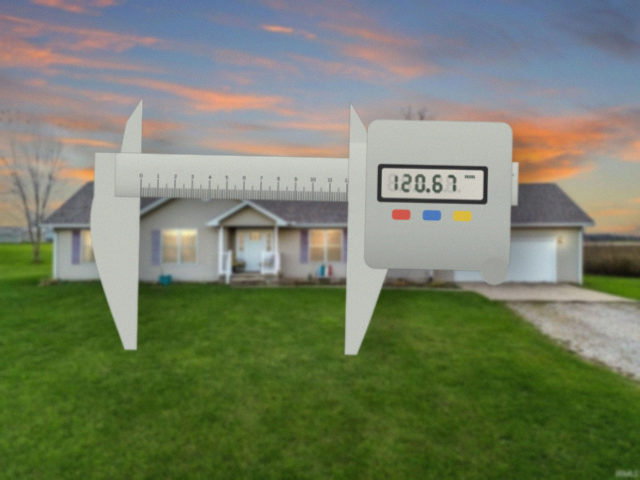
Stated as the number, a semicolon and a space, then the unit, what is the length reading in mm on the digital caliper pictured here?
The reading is 120.67; mm
